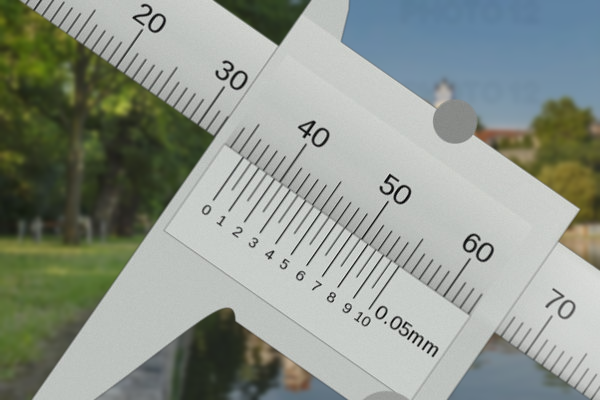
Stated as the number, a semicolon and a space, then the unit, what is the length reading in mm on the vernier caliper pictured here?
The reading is 35.6; mm
